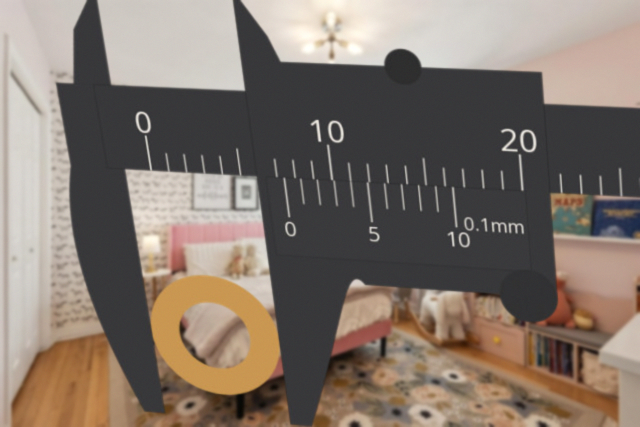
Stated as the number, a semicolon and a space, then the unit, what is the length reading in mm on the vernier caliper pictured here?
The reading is 7.4; mm
